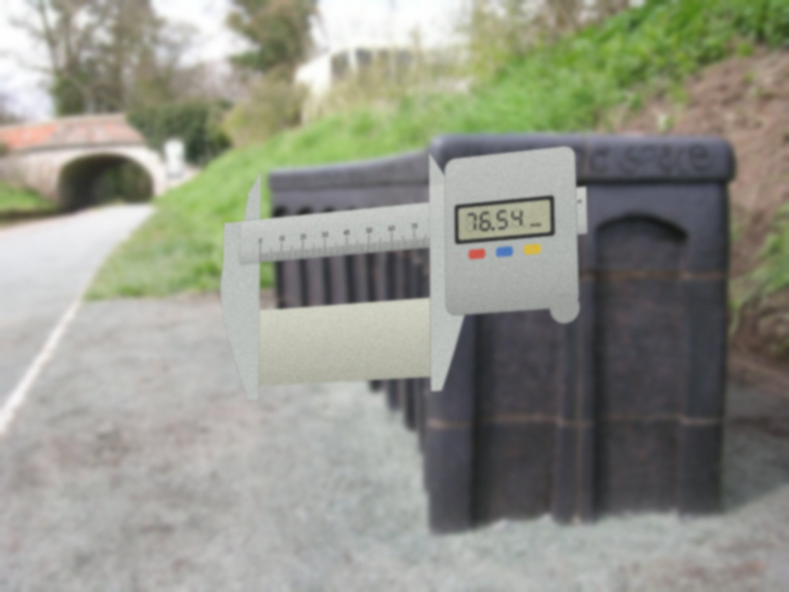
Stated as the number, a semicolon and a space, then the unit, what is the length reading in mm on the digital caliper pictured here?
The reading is 76.54; mm
